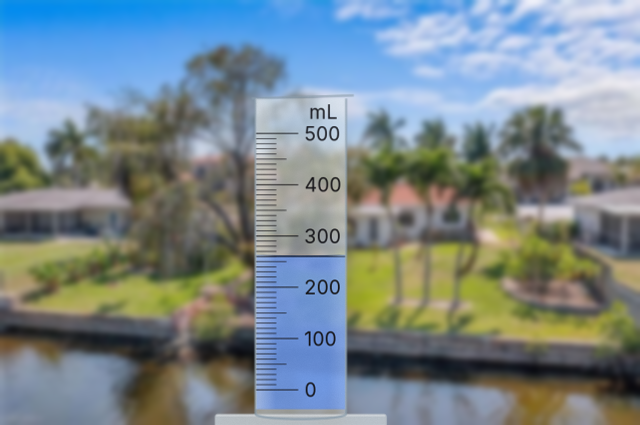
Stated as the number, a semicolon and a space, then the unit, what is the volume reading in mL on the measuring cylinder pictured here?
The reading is 260; mL
